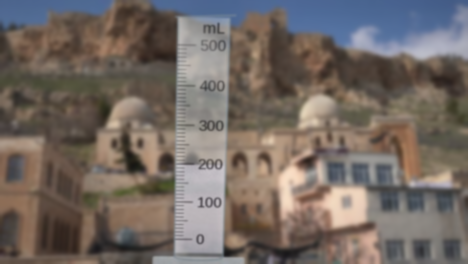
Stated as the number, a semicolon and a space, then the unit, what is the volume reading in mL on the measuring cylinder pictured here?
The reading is 200; mL
